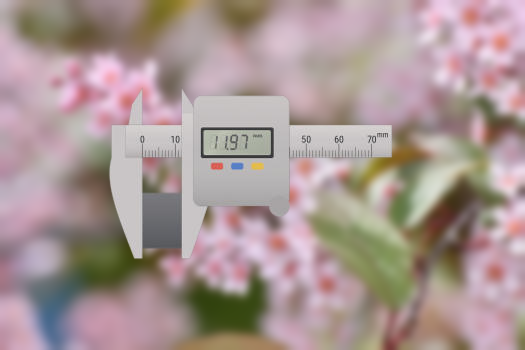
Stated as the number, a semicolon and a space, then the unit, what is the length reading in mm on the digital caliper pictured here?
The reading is 11.97; mm
